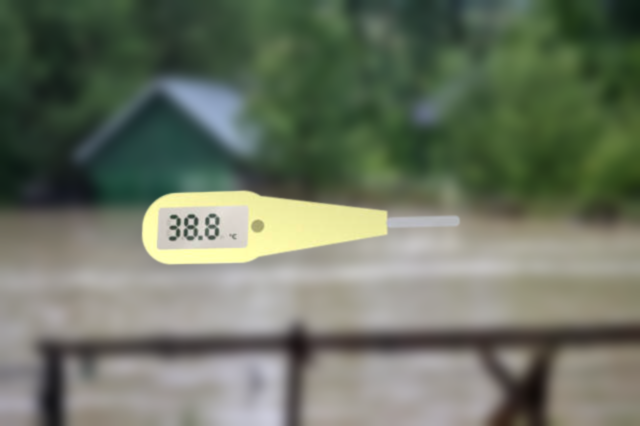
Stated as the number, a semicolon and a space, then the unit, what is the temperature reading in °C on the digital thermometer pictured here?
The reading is 38.8; °C
